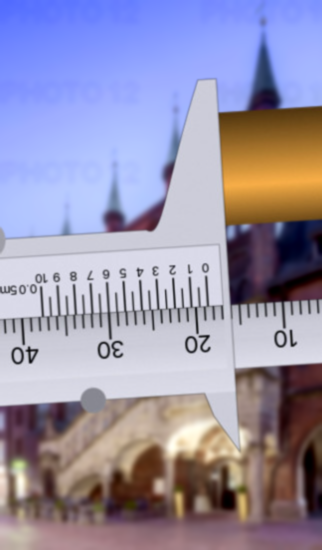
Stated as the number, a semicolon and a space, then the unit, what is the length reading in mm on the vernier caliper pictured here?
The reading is 18.6; mm
